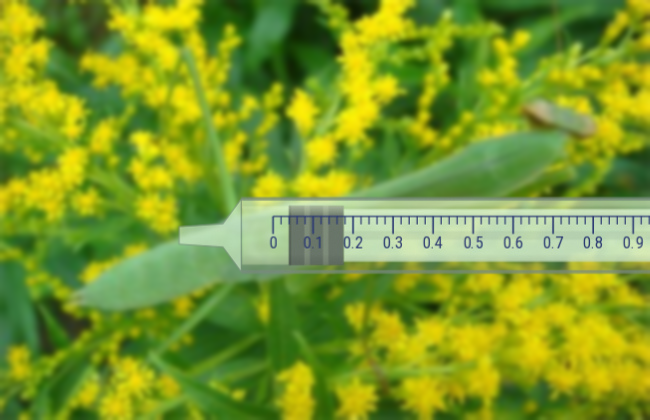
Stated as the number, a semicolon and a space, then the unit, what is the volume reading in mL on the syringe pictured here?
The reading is 0.04; mL
